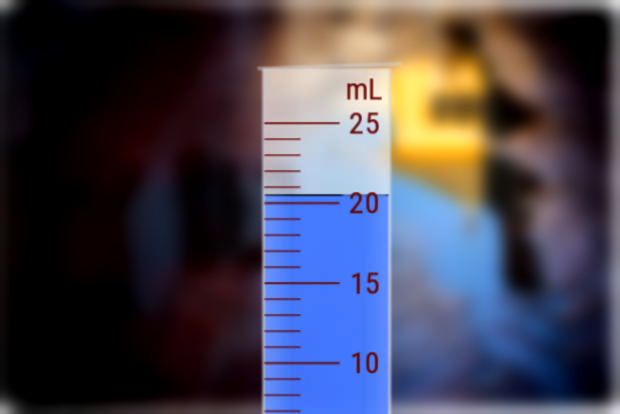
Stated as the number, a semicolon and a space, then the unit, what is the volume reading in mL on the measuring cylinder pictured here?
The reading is 20.5; mL
